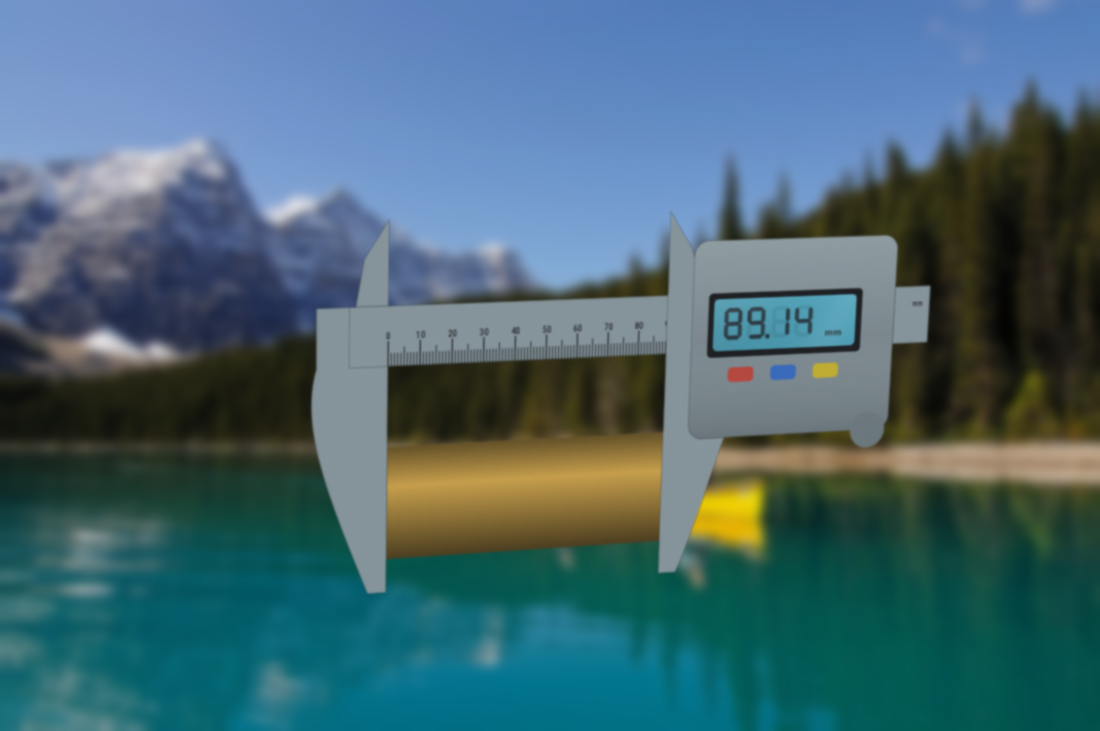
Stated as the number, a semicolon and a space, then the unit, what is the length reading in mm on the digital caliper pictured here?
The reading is 89.14; mm
